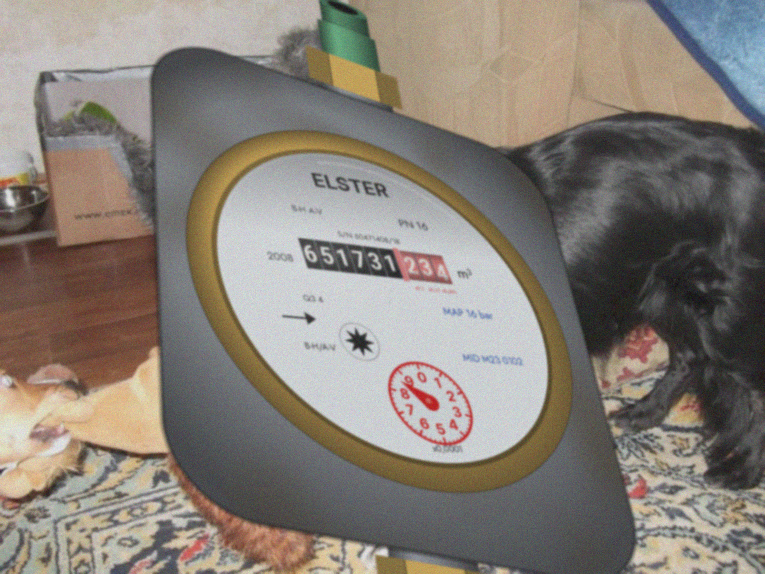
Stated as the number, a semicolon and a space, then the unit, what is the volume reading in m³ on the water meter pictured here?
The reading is 651731.2338; m³
